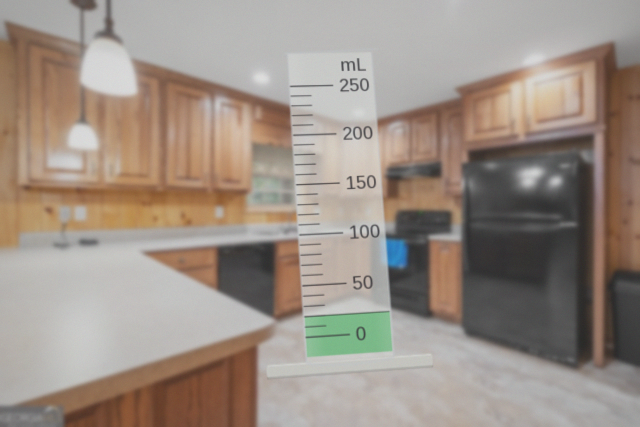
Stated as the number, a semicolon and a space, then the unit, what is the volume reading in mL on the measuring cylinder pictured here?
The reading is 20; mL
